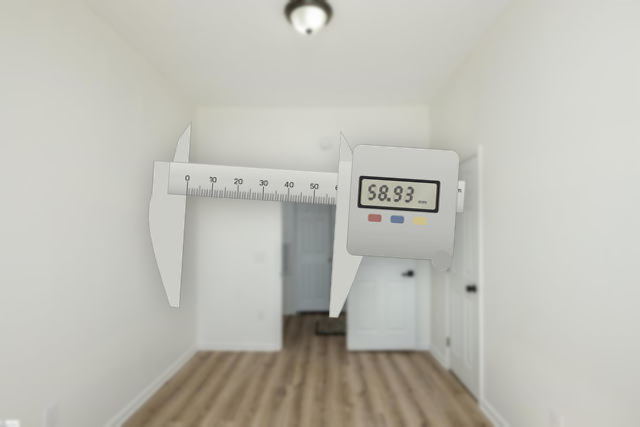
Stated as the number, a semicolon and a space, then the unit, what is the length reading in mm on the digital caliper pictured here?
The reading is 58.93; mm
